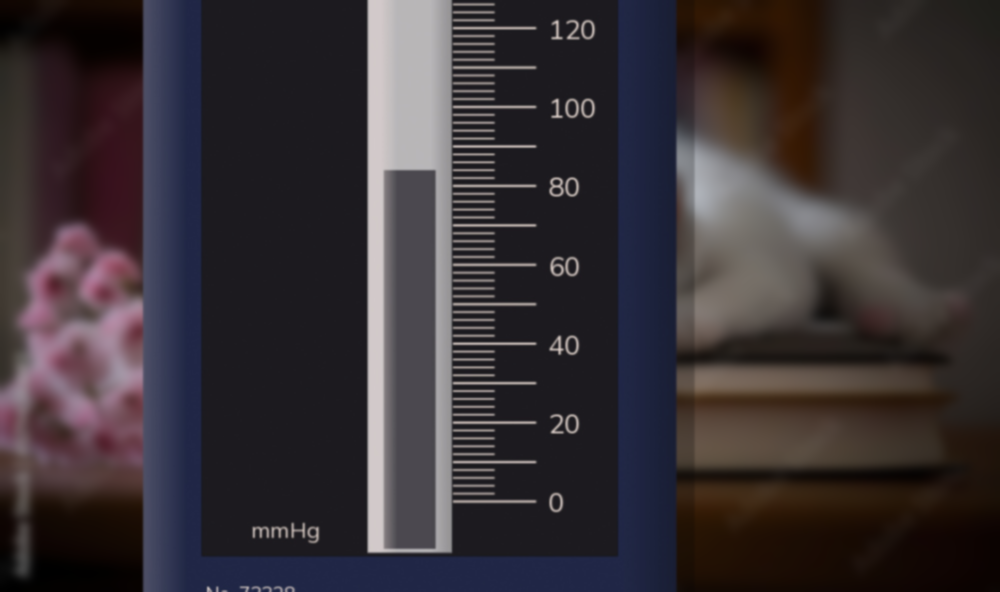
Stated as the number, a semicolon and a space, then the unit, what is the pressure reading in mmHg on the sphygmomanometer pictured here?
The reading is 84; mmHg
